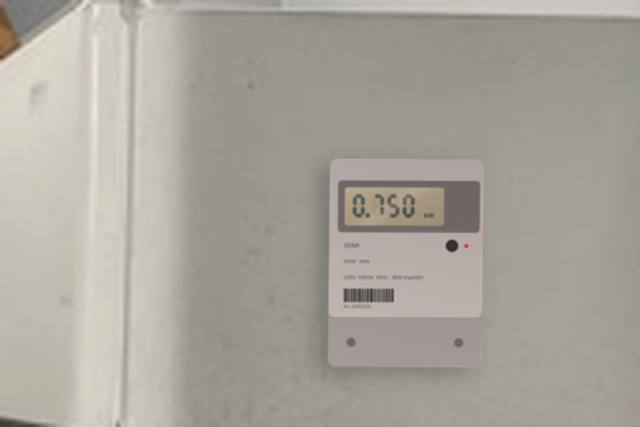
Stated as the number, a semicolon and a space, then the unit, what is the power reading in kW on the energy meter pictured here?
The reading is 0.750; kW
